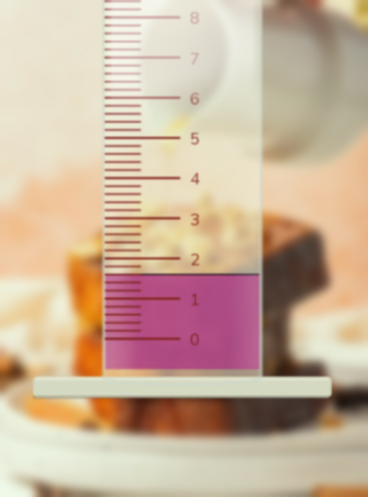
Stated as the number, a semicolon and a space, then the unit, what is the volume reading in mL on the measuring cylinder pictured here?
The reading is 1.6; mL
